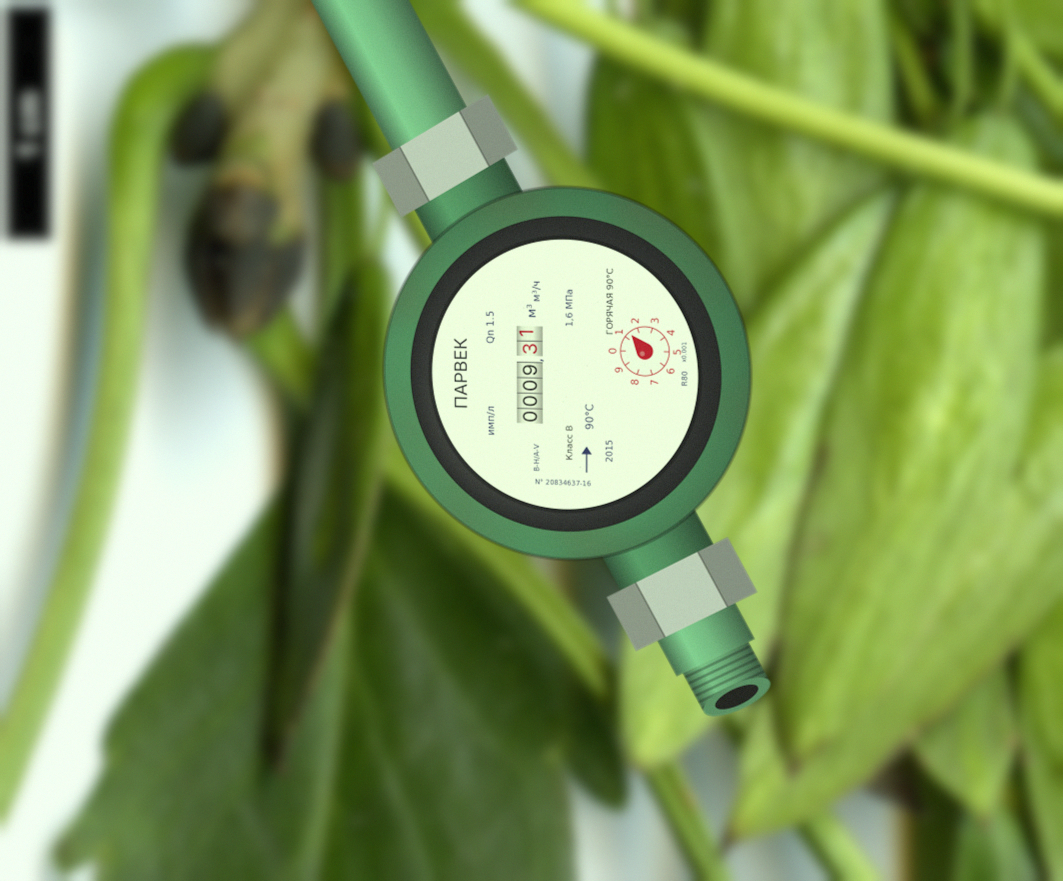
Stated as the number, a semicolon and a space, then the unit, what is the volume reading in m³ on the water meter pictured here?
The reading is 9.311; m³
